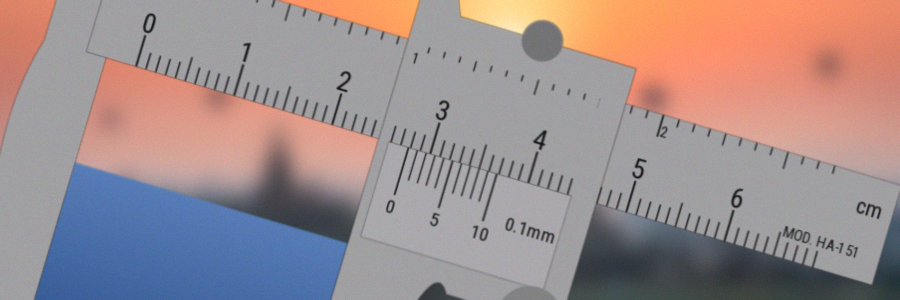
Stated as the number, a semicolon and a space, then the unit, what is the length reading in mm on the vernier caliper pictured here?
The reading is 27.8; mm
